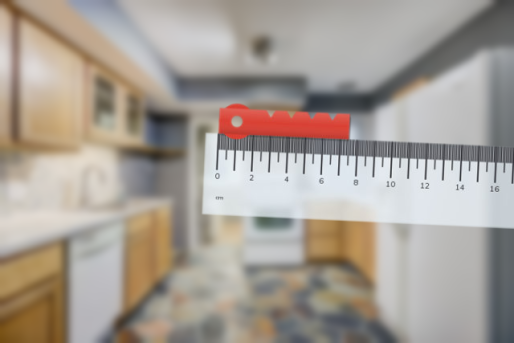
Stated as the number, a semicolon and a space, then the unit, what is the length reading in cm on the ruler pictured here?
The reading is 7.5; cm
